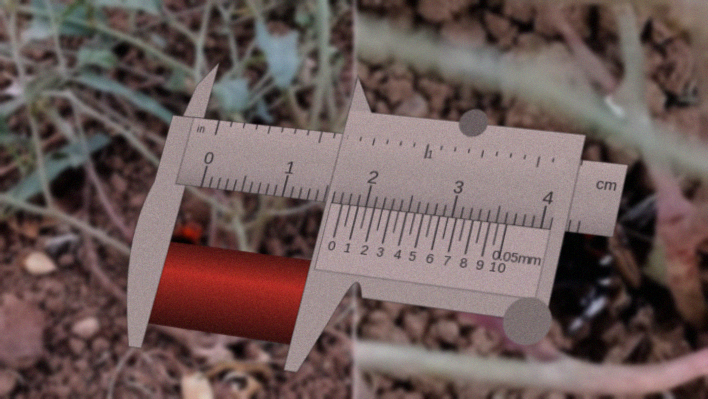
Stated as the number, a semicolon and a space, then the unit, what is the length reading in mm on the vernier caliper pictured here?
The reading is 17.2; mm
